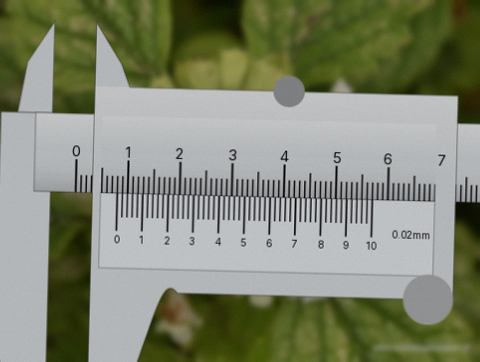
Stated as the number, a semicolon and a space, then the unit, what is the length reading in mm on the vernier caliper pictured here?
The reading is 8.0; mm
